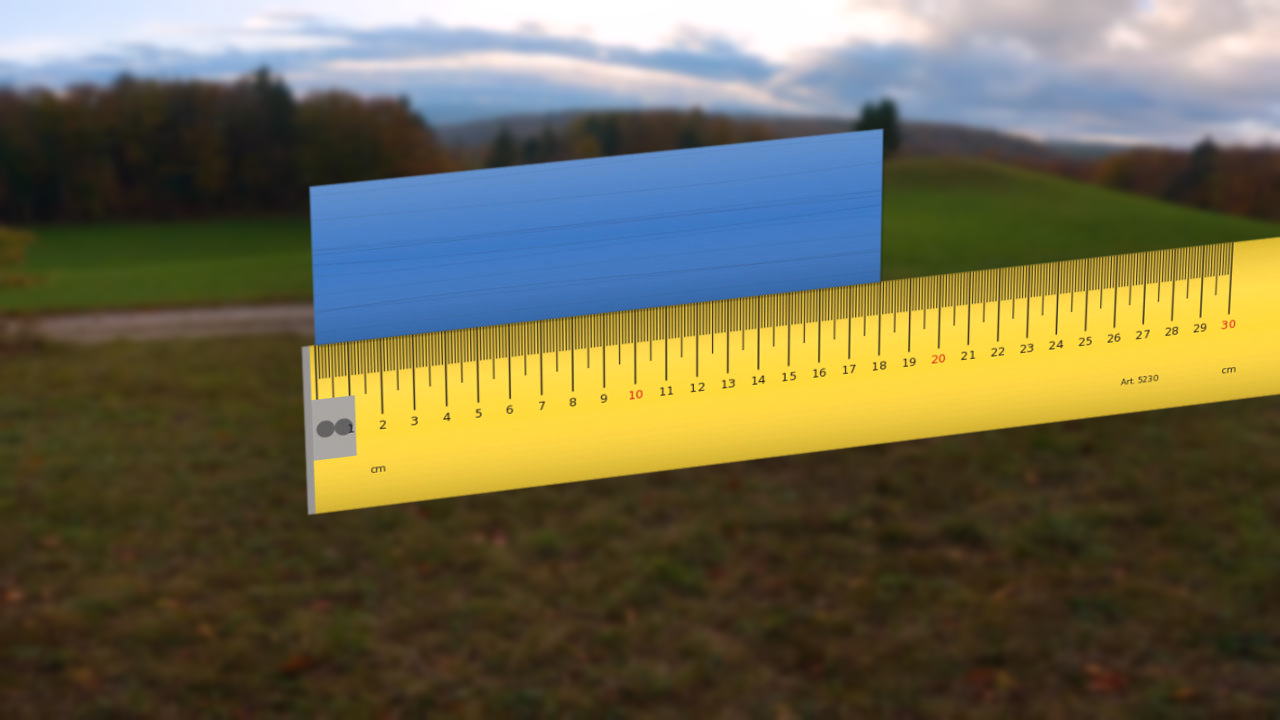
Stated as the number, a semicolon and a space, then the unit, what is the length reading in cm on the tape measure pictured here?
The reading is 18; cm
